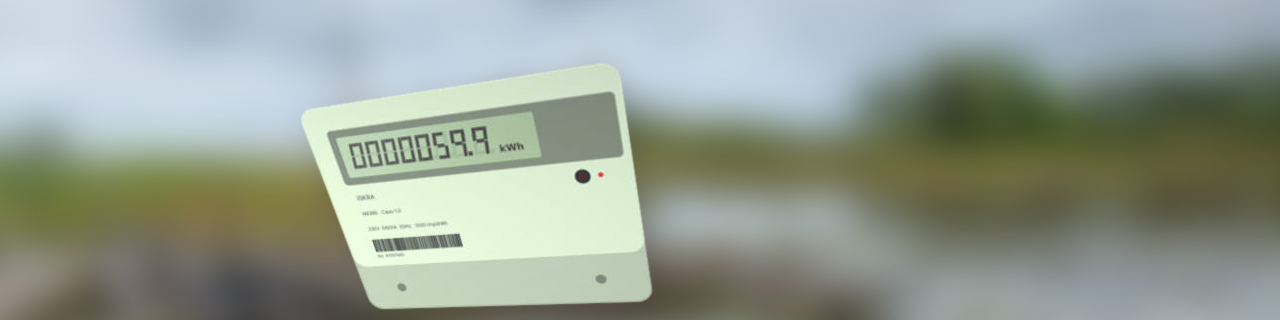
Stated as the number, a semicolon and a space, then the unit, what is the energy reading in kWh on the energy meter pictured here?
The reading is 59.9; kWh
